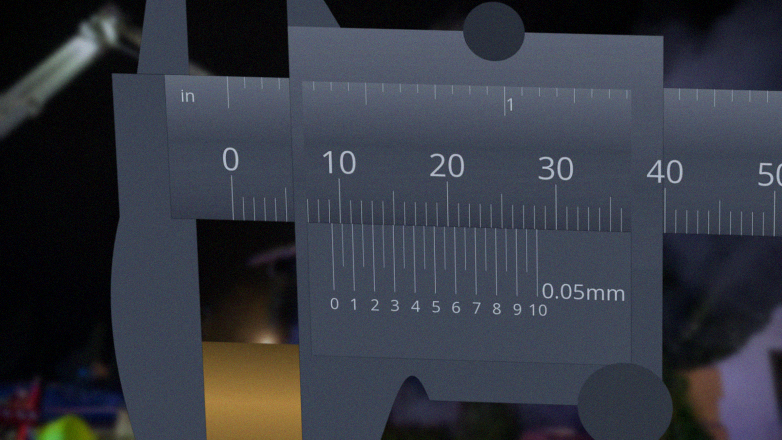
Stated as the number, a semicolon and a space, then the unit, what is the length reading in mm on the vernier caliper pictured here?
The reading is 9.2; mm
